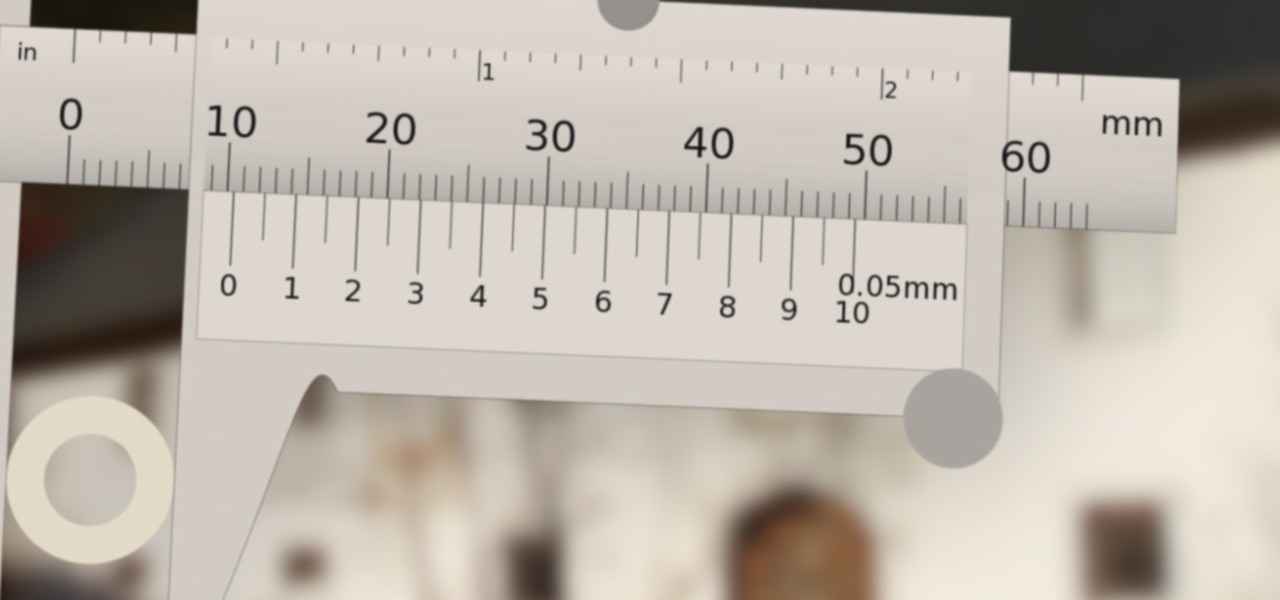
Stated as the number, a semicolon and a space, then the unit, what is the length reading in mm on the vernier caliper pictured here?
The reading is 10.4; mm
